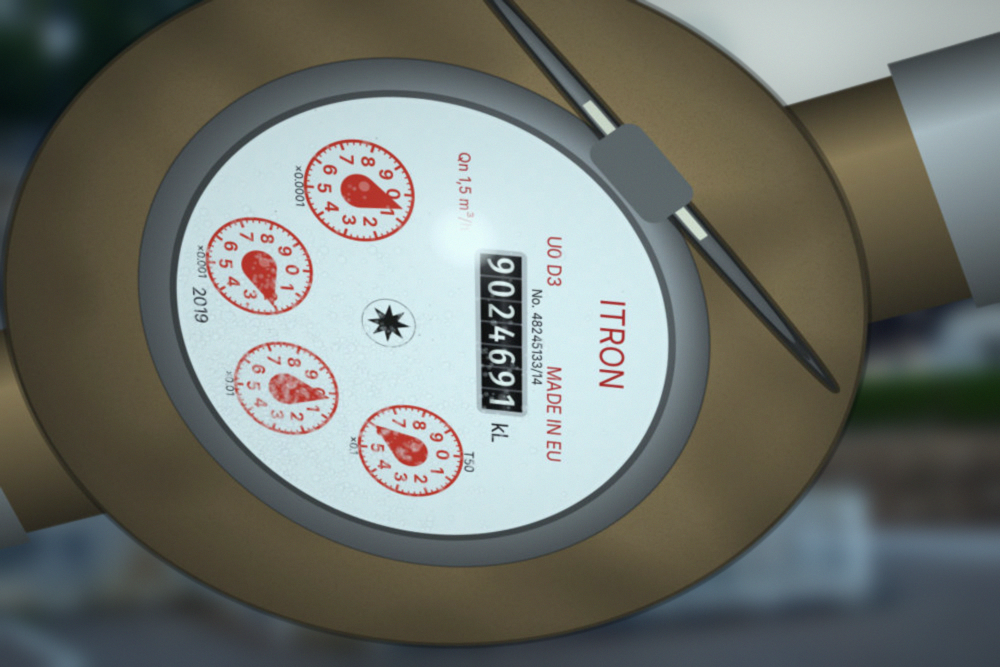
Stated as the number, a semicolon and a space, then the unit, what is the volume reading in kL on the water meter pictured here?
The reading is 9024691.6020; kL
